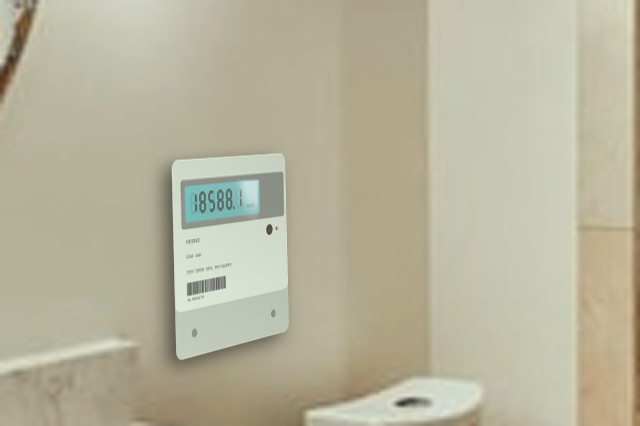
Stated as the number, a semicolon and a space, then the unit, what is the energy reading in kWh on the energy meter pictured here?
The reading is 18588.1; kWh
